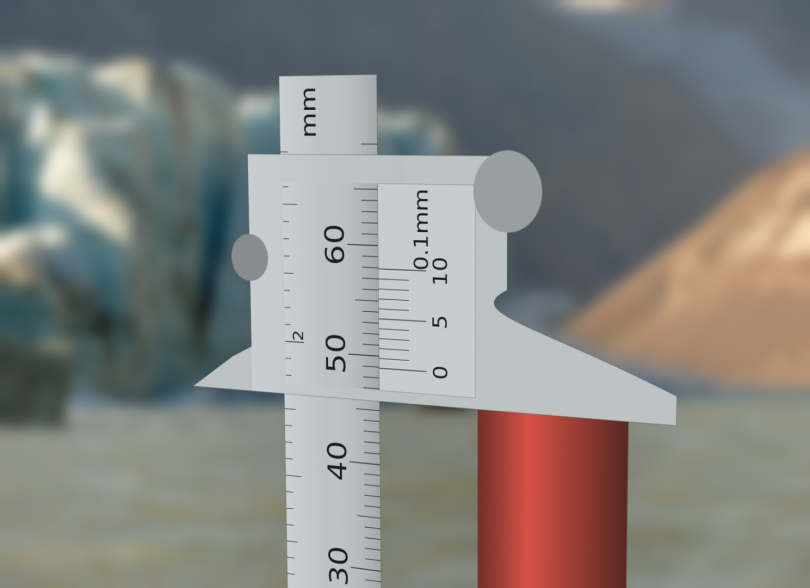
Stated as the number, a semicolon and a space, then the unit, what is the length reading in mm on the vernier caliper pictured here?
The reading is 48.9; mm
